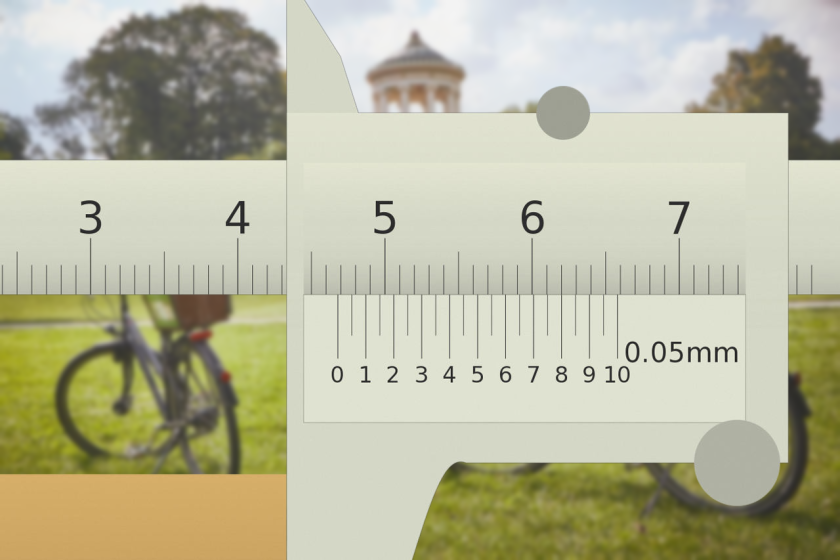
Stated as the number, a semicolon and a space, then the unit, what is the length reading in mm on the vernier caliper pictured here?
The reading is 46.8; mm
